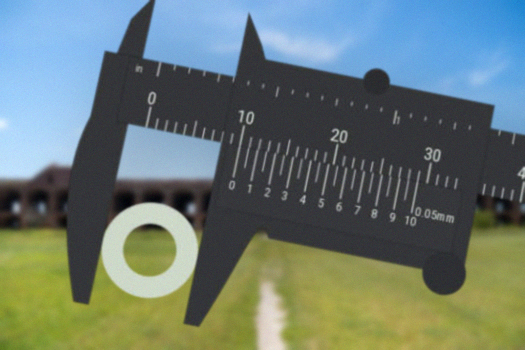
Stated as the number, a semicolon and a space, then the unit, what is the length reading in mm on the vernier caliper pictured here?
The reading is 10.0; mm
